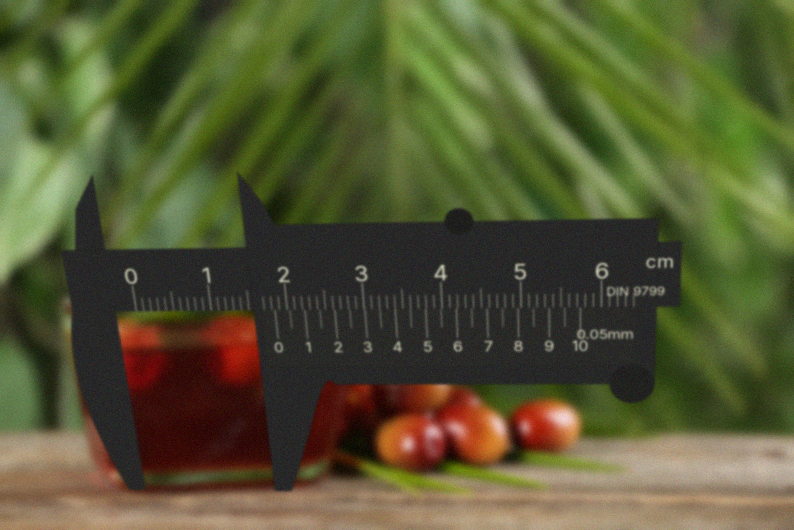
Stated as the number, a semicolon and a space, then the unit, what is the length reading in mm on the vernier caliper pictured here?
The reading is 18.4; mm
